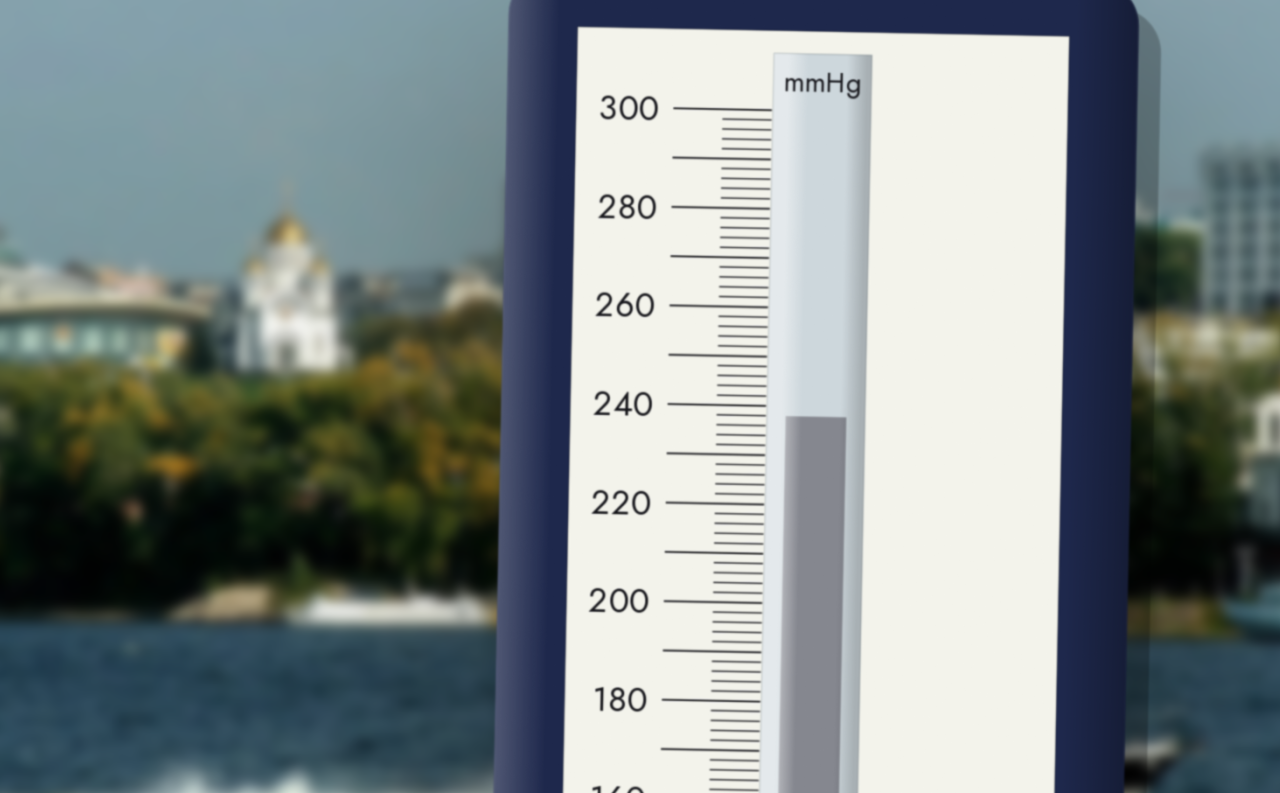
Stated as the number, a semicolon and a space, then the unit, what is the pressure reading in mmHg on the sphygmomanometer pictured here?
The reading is 238; mmHg
